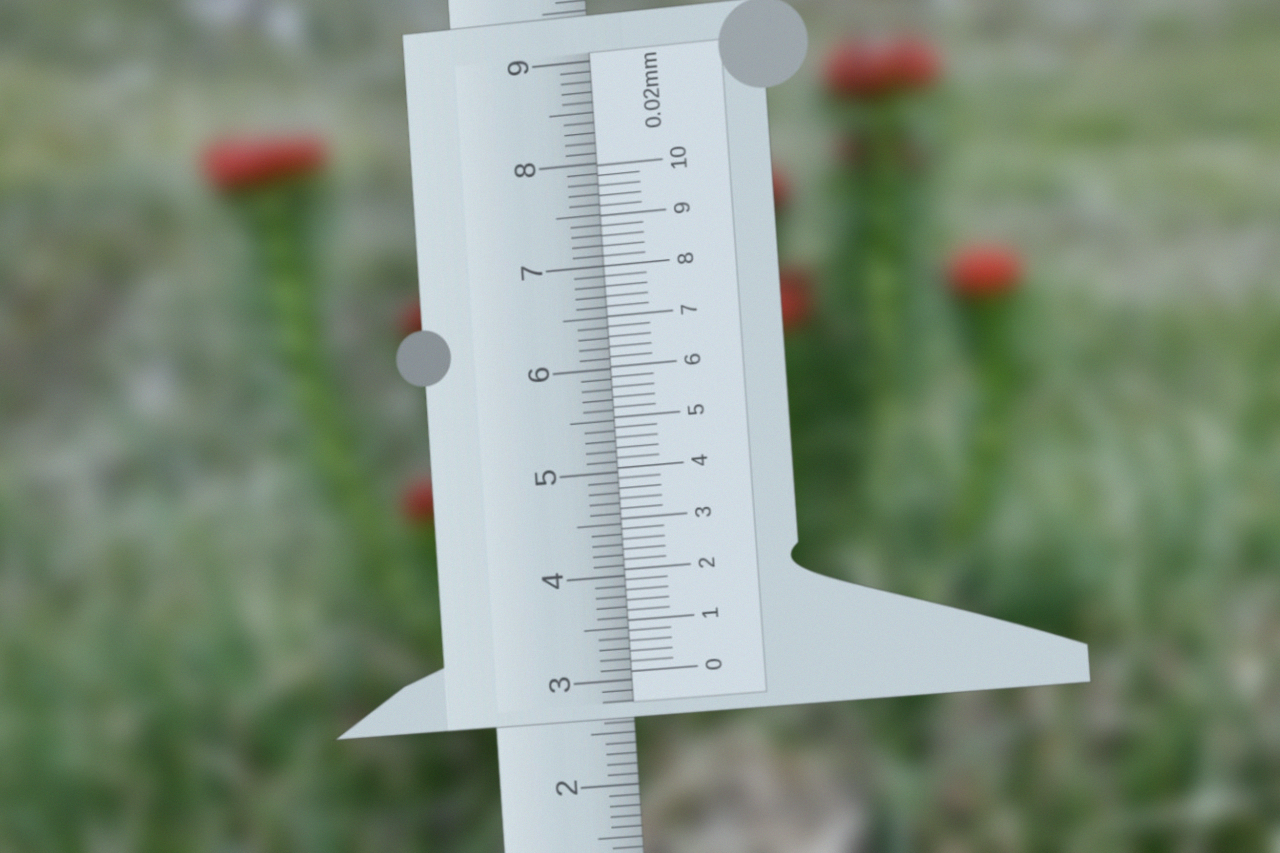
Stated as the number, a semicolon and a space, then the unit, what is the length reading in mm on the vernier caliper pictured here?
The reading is 30.8; mm
